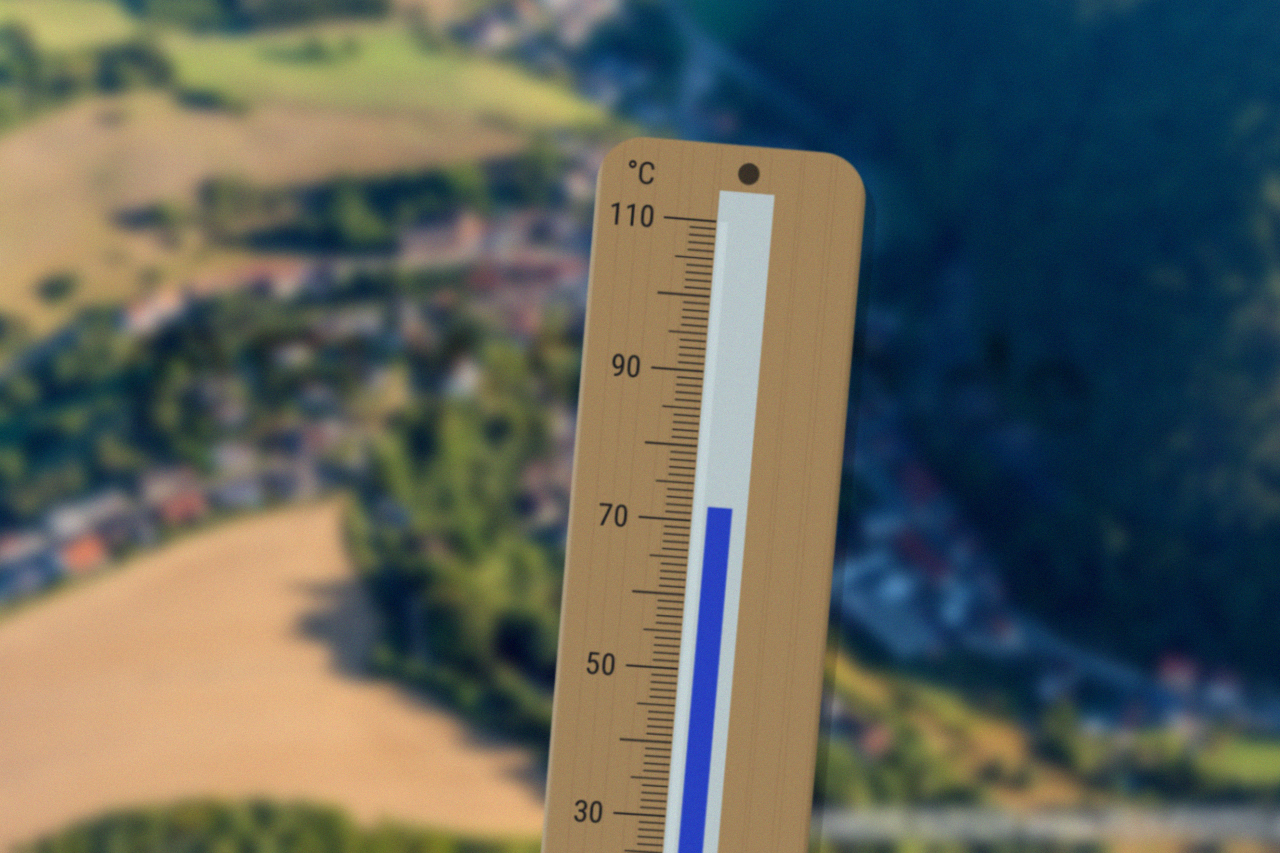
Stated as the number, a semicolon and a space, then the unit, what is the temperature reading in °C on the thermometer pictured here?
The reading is 72; °C
